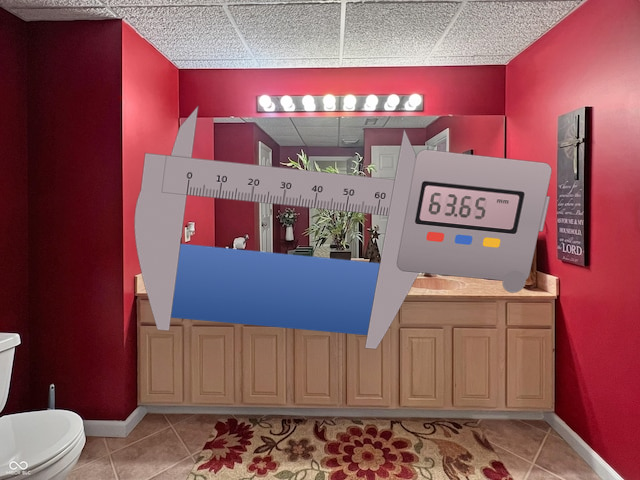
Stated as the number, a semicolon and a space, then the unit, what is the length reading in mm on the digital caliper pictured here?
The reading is 63.65; mm
